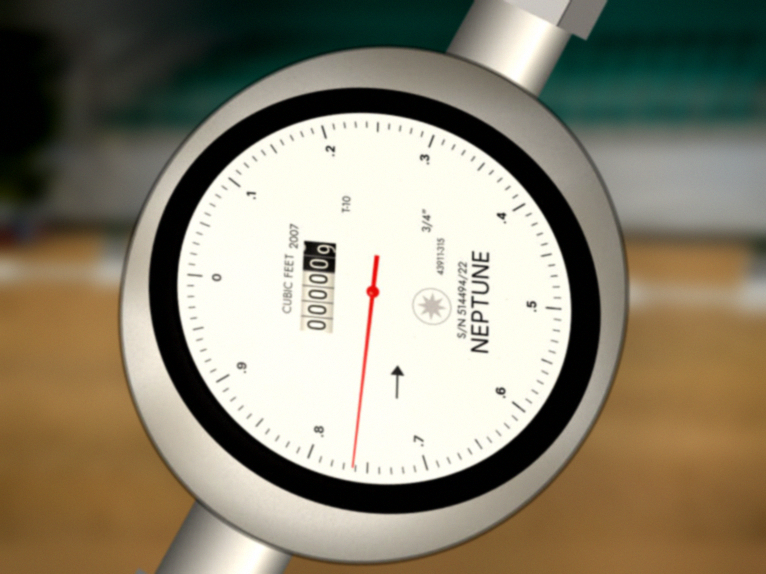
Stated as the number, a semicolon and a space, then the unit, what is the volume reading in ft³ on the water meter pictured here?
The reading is 8.76; ft³
